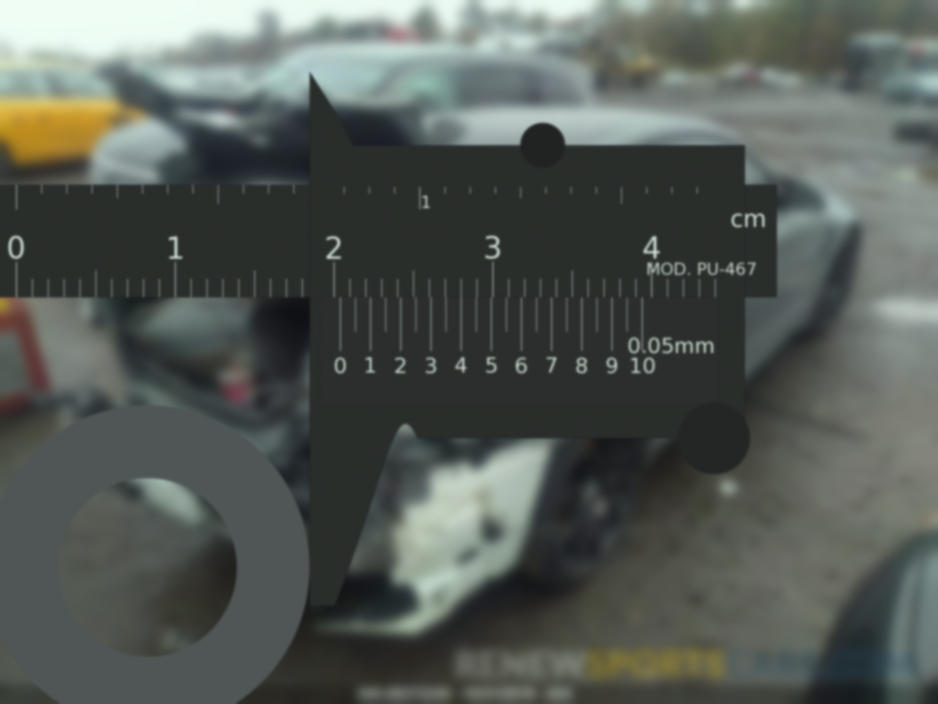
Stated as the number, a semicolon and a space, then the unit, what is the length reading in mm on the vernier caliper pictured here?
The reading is 20.4; mm
